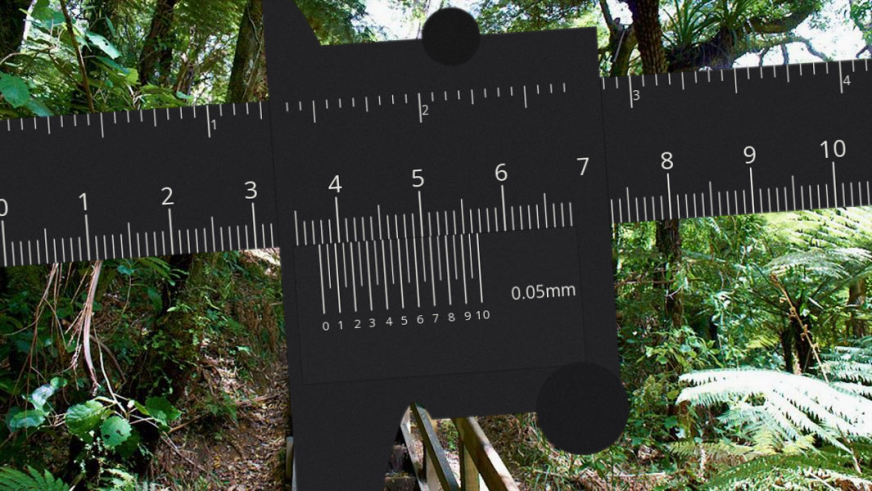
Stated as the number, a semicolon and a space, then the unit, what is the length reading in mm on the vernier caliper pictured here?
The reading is 37.6; mm
